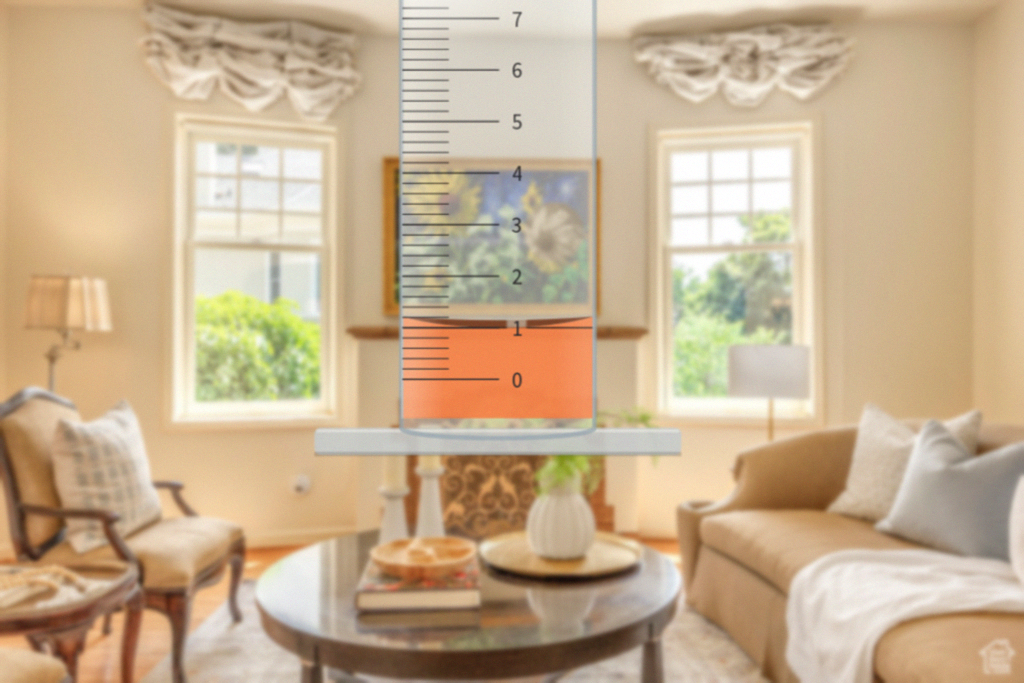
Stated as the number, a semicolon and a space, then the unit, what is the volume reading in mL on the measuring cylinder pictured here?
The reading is 1; mL
